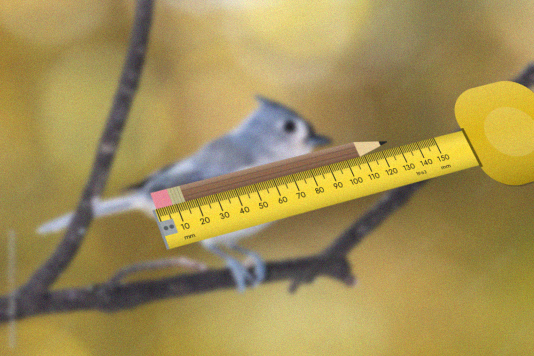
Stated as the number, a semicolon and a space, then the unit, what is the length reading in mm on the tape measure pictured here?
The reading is 125; mm
